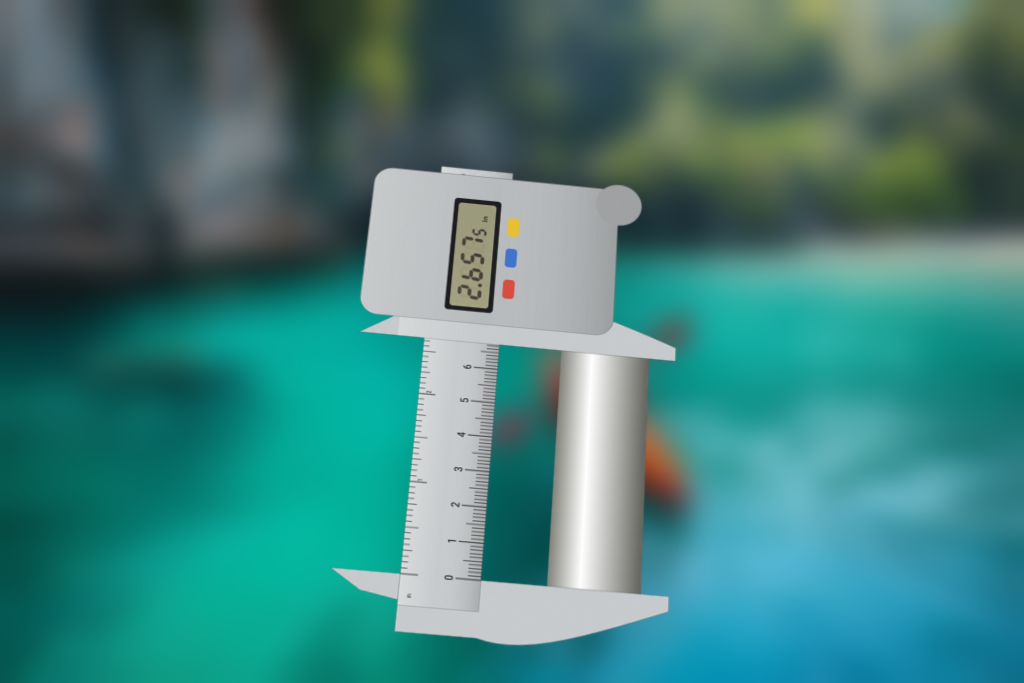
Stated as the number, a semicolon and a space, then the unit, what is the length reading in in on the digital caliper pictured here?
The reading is 2.6575; in
